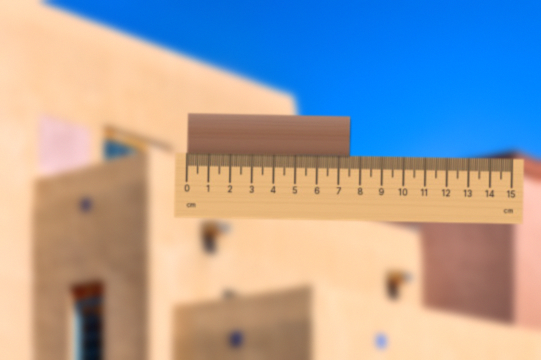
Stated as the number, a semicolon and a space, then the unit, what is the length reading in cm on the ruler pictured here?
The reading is 7.5; cm
